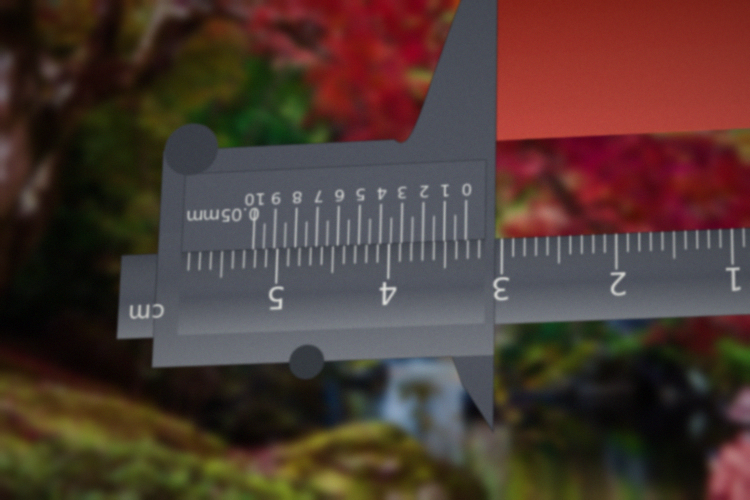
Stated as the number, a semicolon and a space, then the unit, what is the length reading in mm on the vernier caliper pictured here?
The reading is 33.2; mm
